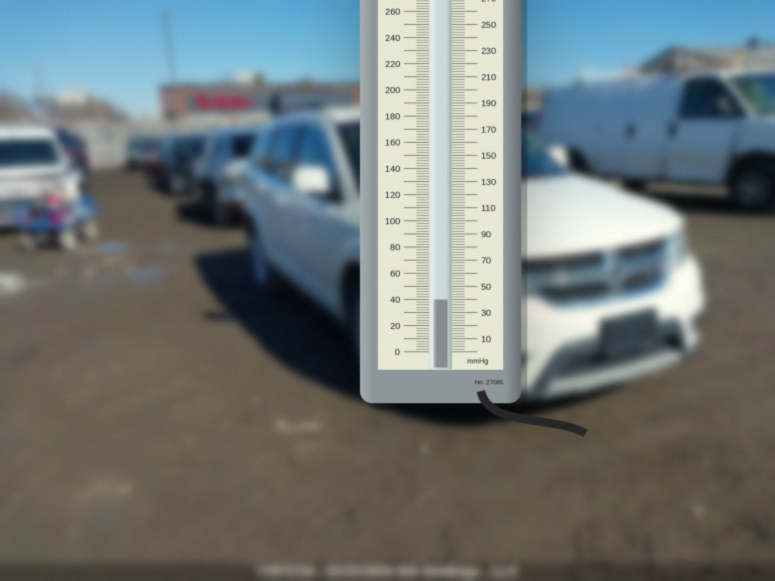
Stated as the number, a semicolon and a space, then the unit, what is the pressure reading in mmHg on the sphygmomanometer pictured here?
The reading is 40; mmHg
